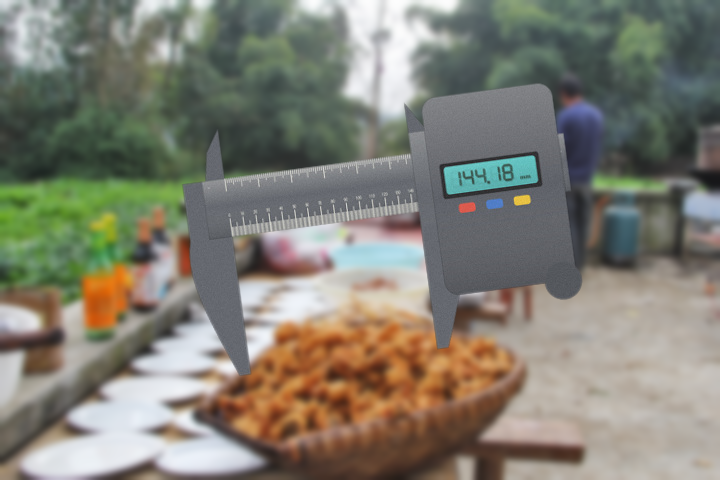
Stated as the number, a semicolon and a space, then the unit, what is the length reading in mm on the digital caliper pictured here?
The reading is 144.18; mm
